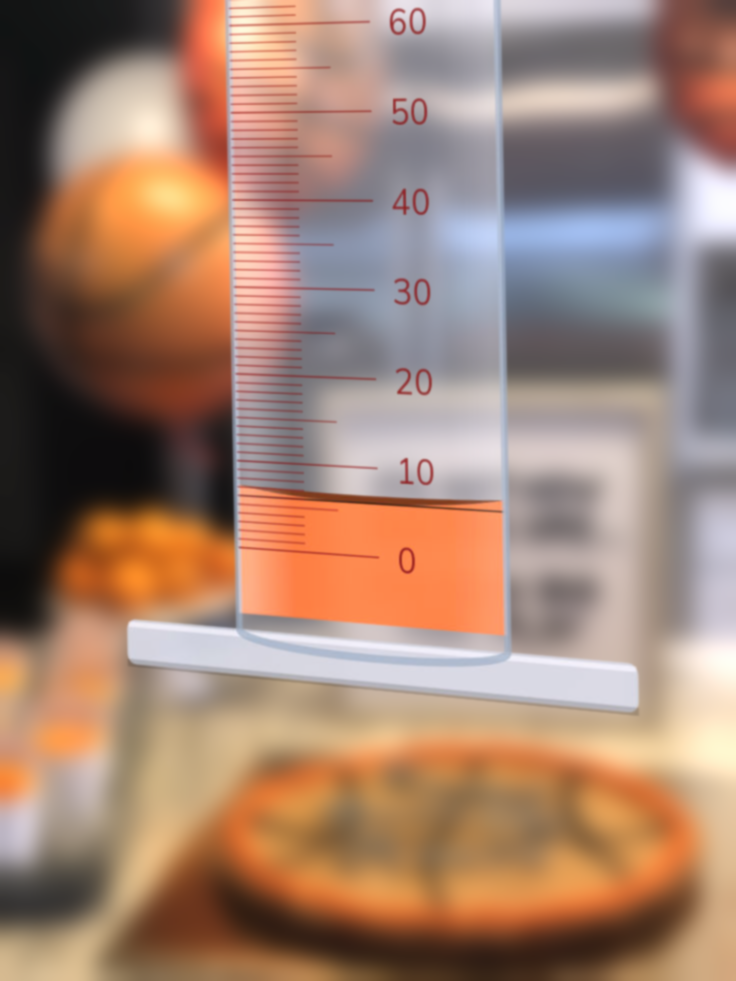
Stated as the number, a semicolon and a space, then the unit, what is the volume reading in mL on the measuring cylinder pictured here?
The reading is 6; mL
